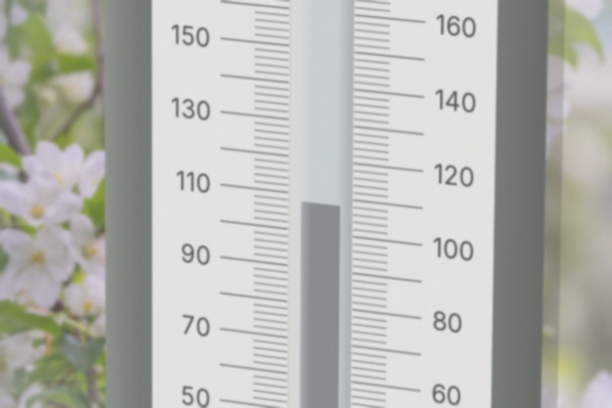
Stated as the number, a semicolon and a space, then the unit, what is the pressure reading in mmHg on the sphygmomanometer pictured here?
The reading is 108; mmHg
